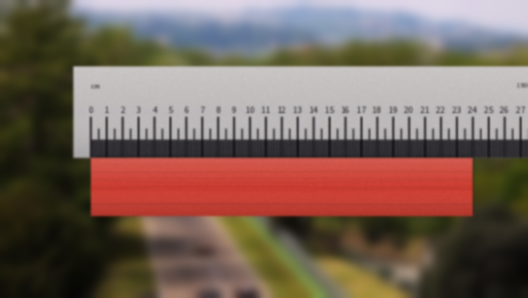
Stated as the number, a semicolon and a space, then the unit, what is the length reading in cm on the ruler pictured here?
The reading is 24; cm
